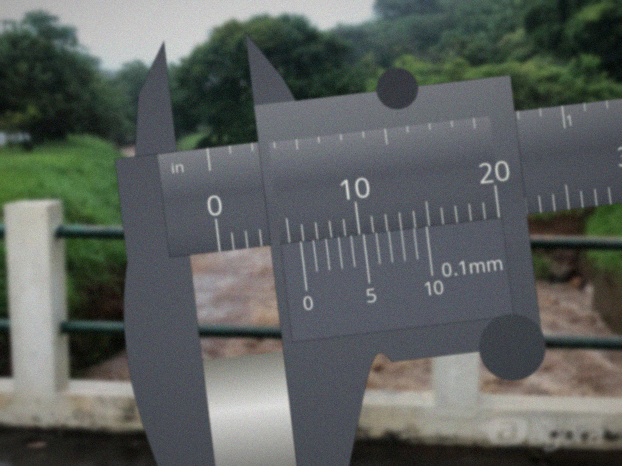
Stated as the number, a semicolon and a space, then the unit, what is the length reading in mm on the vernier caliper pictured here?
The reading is 5.8; mm
